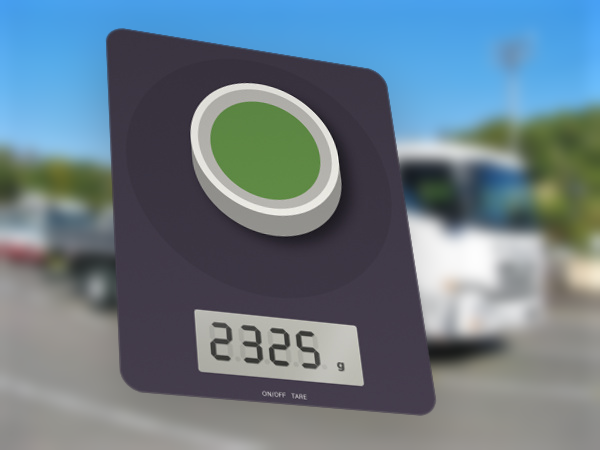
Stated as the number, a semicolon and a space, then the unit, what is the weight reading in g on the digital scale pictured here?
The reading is 2325; g
